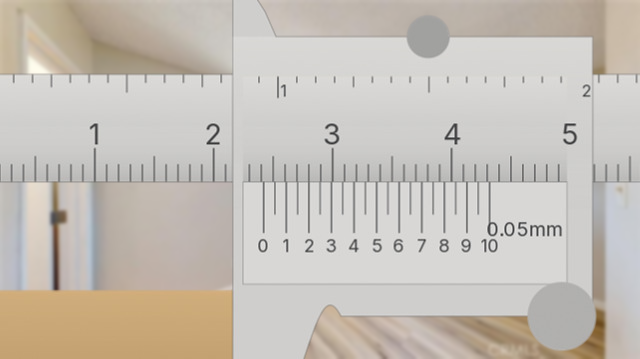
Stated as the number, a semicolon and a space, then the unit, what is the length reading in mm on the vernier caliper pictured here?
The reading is 24.2; mm
